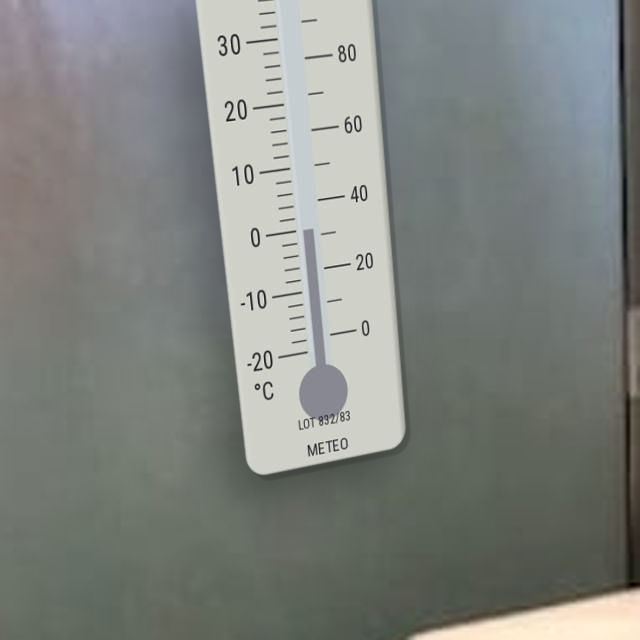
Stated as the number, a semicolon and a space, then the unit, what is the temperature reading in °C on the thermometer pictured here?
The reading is 0; °C
